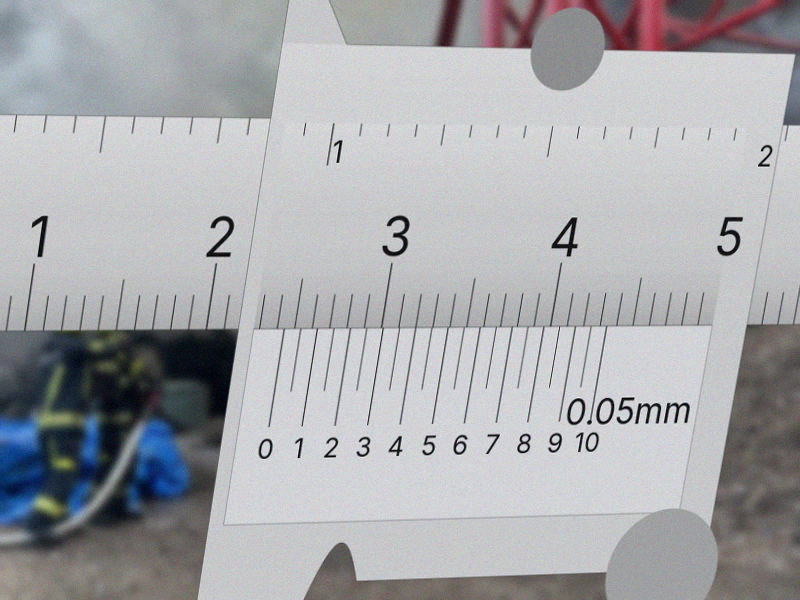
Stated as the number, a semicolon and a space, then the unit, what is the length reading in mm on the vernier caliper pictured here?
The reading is 24.4; mm
